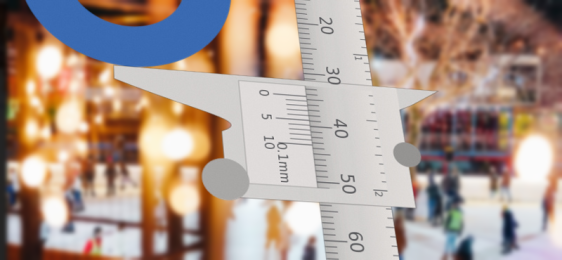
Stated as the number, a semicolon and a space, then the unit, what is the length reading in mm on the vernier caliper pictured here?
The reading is 34.4; mm
